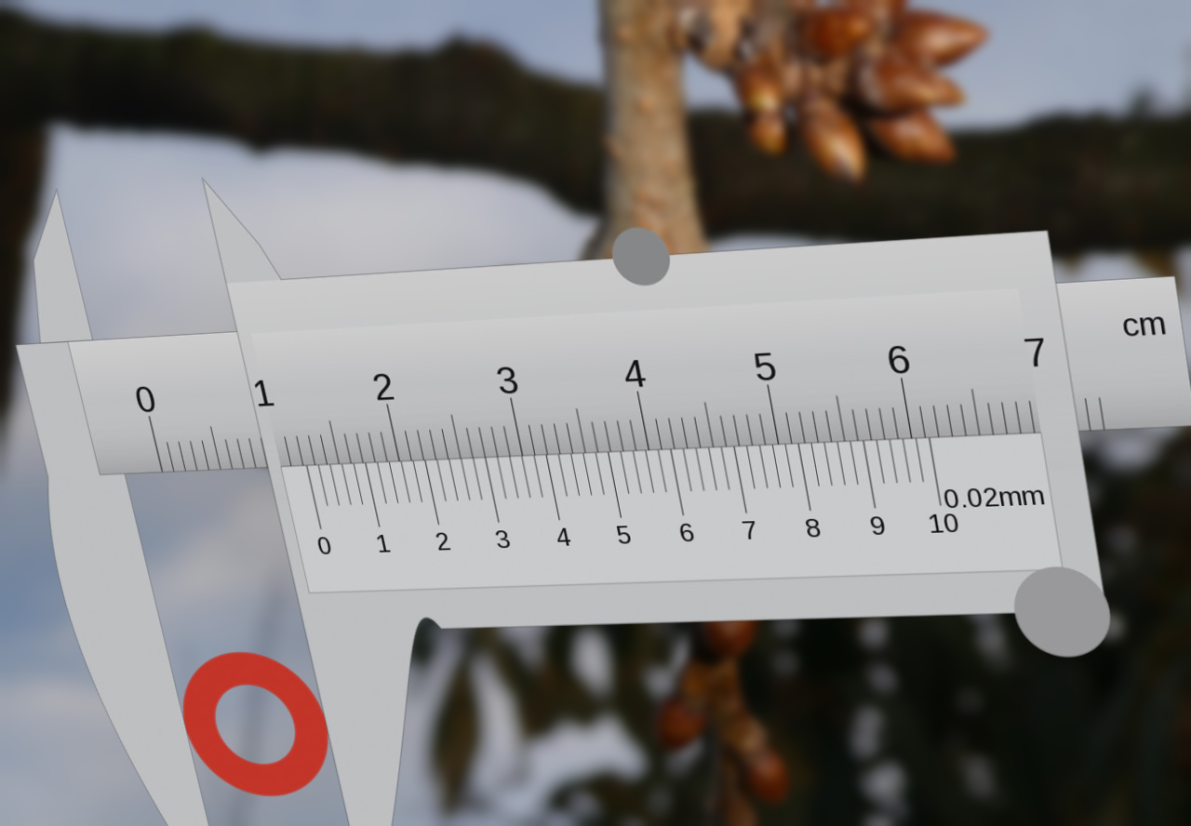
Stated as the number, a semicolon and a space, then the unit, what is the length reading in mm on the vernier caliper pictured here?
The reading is 12.3; mm
